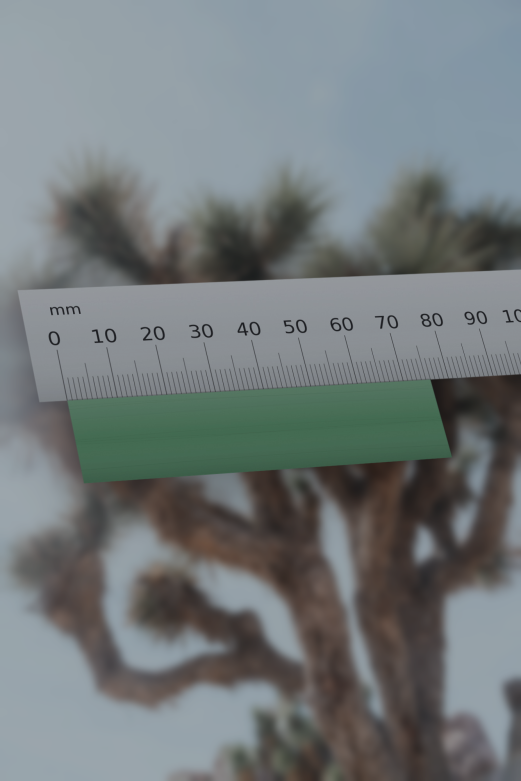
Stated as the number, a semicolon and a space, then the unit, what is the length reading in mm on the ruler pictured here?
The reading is 76; mm
